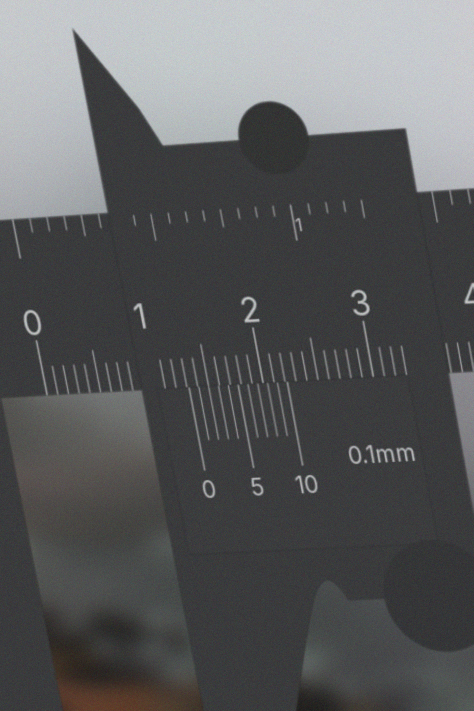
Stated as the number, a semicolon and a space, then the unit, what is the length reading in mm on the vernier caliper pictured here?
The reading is 13.2; mm
